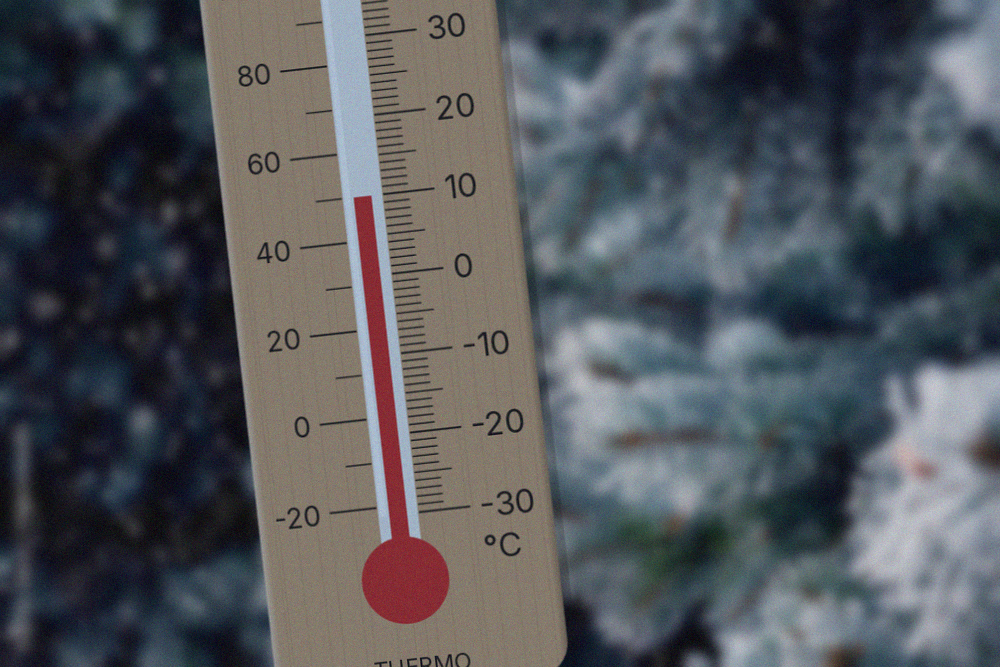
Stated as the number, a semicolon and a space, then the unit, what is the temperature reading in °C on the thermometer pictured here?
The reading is 10; °C
